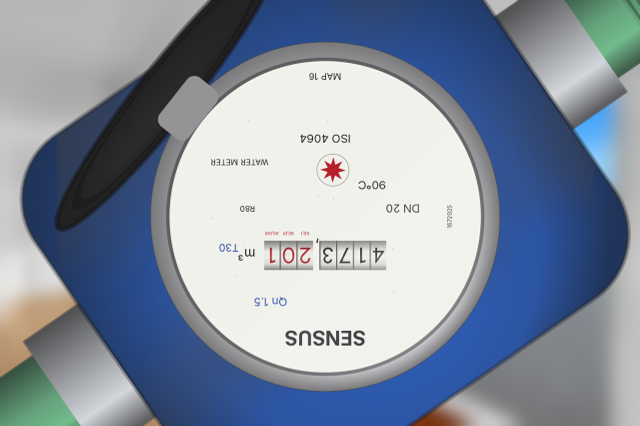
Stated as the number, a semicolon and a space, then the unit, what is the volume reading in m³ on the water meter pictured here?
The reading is 4173.201; m³
